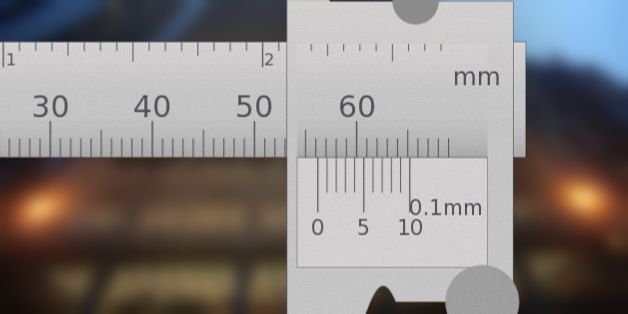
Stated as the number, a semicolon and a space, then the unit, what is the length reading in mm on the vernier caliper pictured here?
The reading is 56.2; mm
